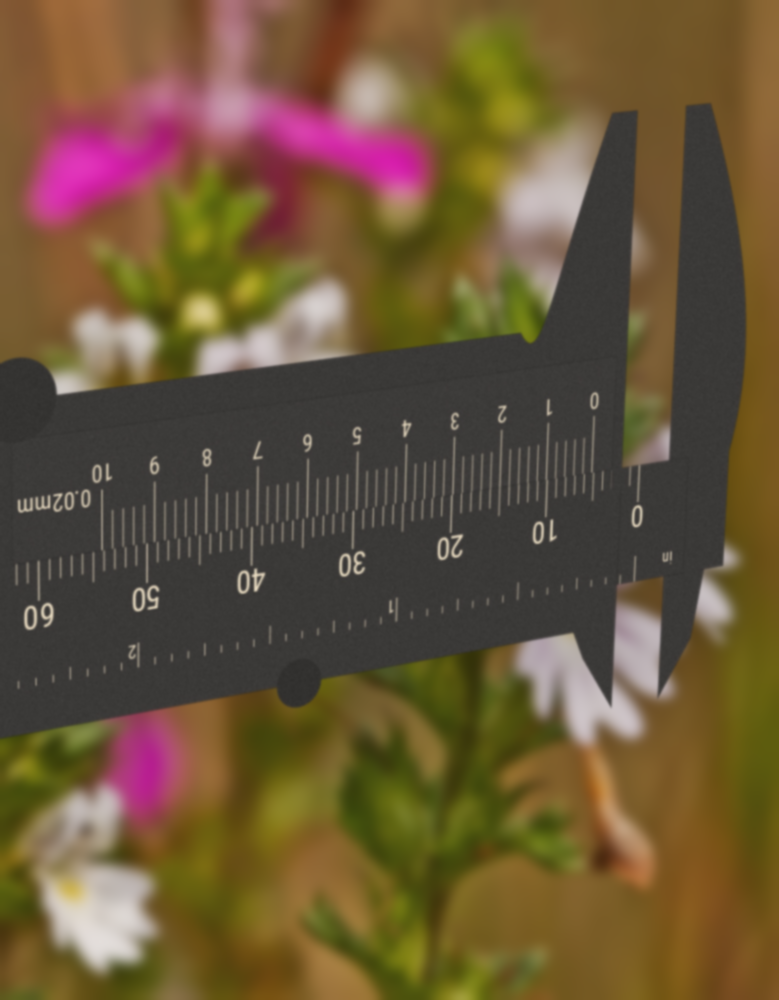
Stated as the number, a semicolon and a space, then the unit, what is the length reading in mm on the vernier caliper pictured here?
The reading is 5.2; mm
